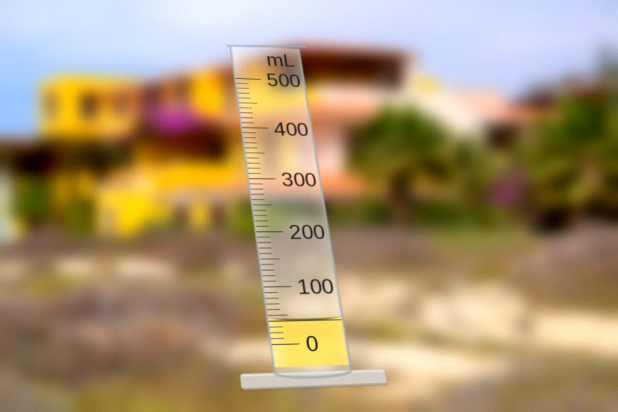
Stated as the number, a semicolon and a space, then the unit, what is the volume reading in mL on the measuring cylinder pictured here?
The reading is 40; mL
